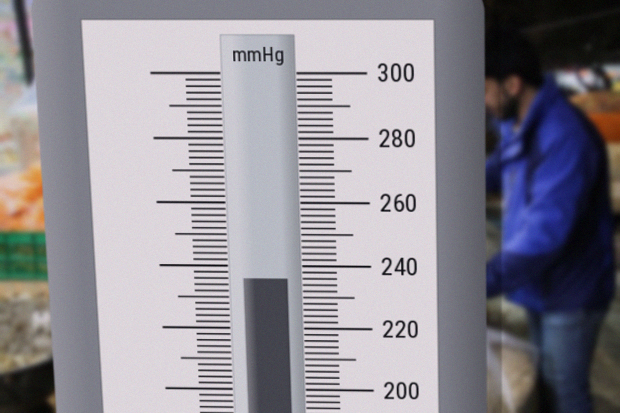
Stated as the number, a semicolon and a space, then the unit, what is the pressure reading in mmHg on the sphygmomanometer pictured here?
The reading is 236; mmHg
